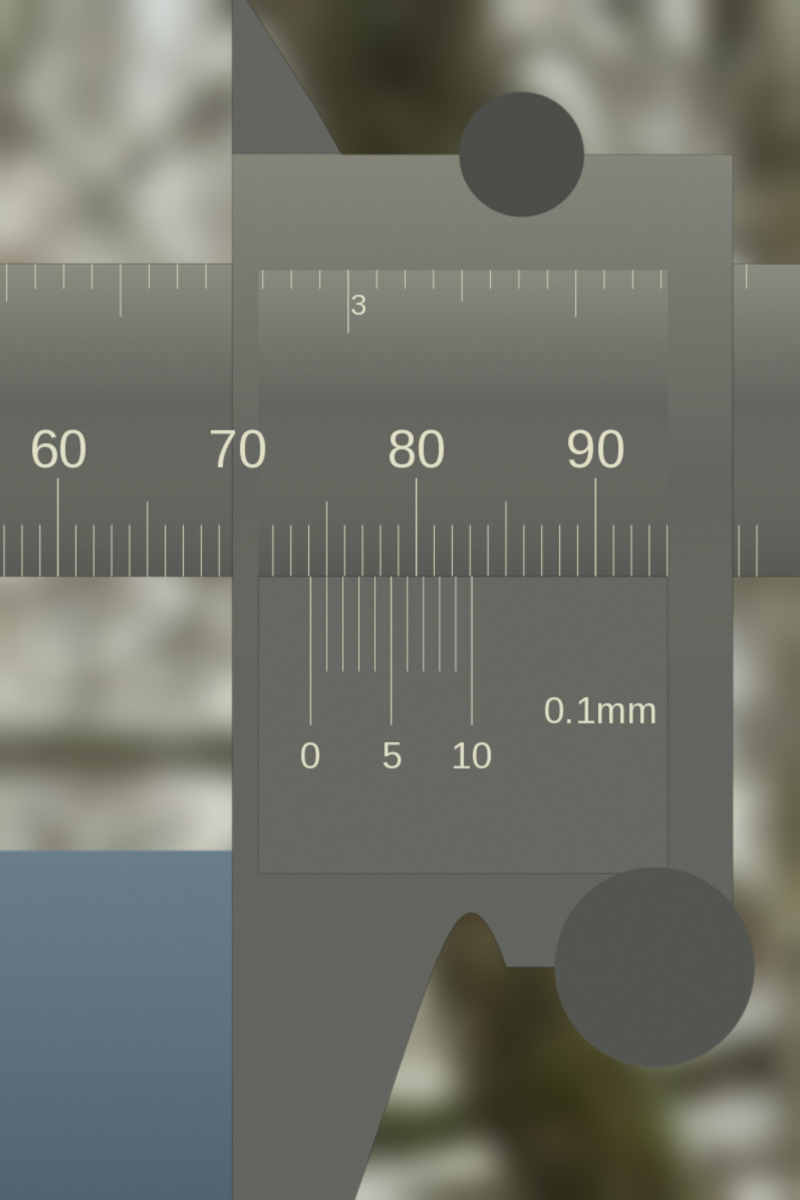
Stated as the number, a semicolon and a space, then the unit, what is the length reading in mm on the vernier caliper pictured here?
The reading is 74.1; mm
